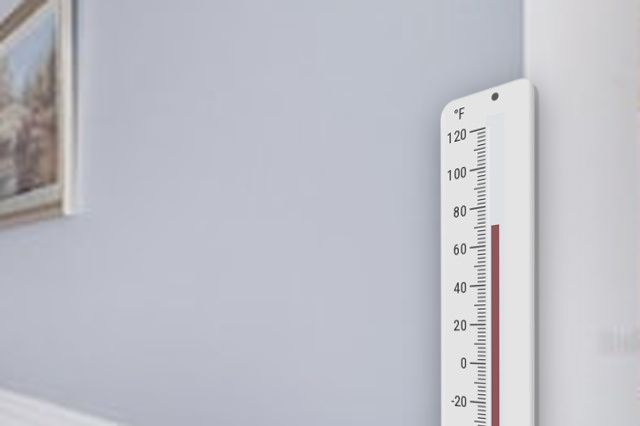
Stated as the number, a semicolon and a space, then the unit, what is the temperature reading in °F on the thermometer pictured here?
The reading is 70; °F
